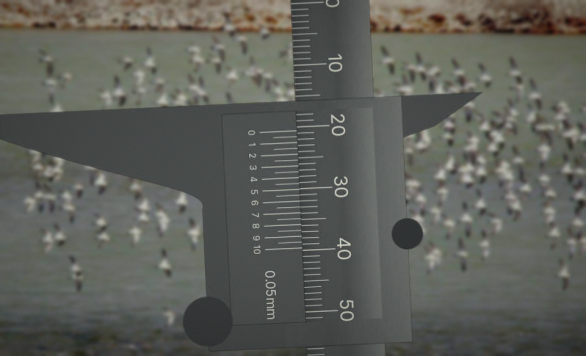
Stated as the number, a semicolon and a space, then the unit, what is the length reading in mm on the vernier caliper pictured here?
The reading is 20.6; mm
